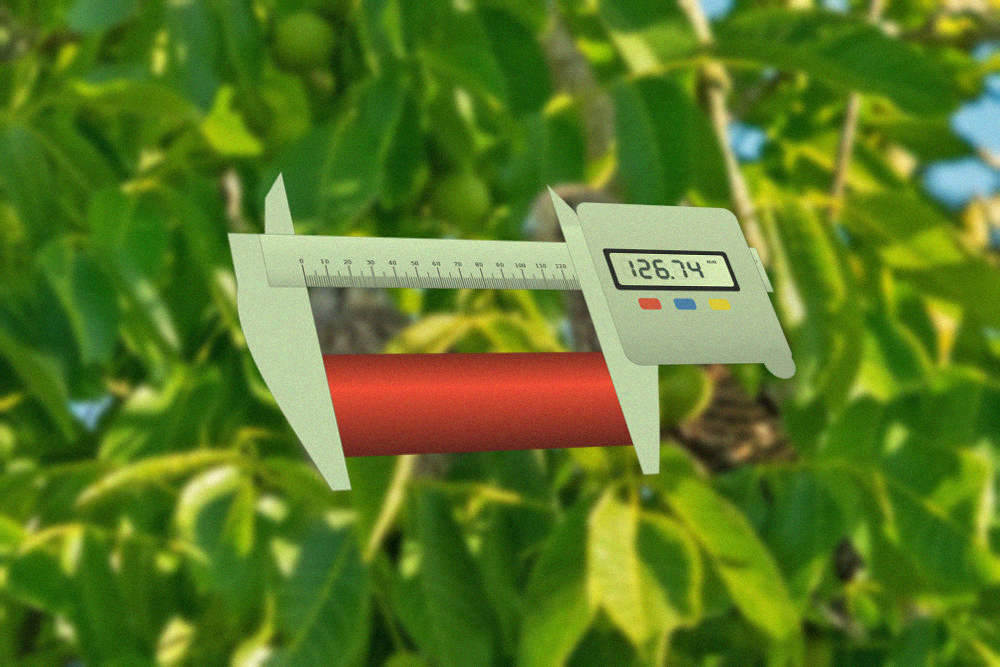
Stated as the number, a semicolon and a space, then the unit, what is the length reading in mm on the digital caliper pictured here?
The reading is 126.74; mm
